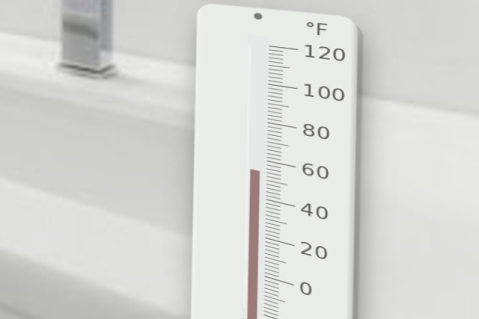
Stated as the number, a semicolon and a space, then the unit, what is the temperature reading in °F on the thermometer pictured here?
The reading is 54; °F
